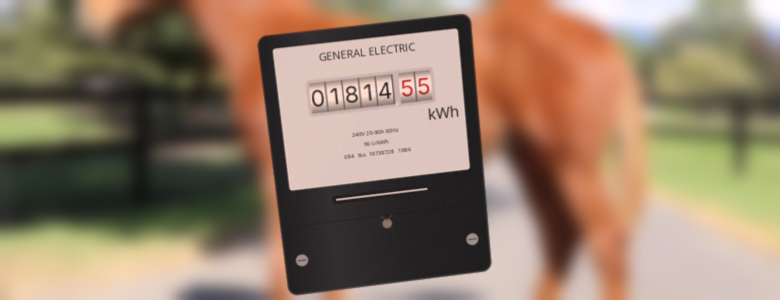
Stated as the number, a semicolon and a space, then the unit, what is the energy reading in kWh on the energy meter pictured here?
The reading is 1814.55; kWh
